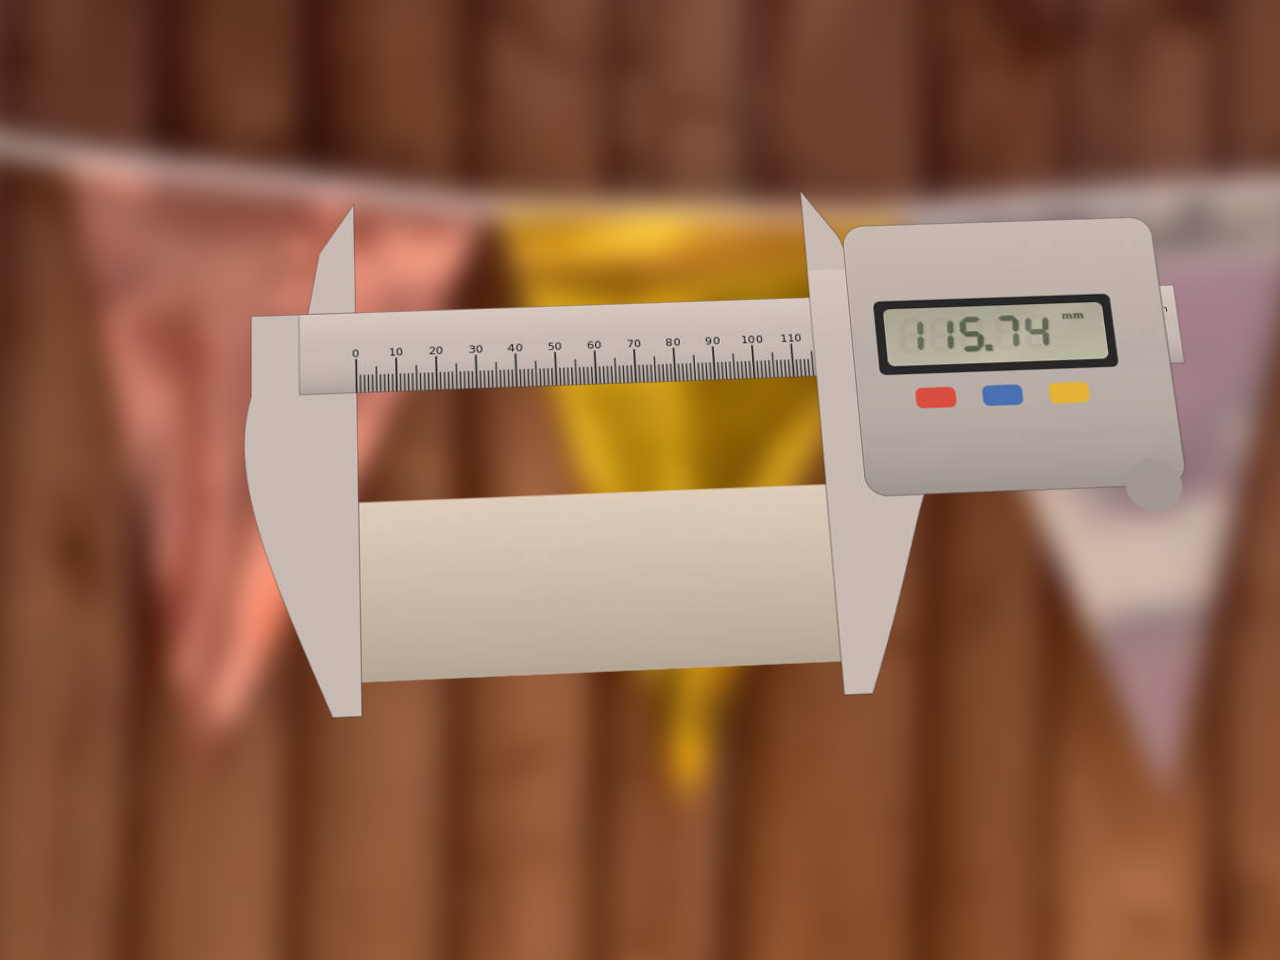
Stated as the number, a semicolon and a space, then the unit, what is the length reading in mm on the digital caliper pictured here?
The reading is 115.74; mm
